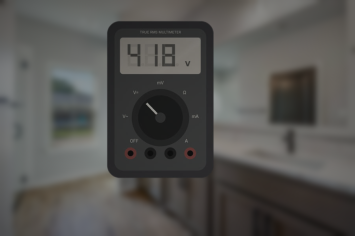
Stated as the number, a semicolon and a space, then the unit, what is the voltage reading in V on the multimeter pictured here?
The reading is 418; V
